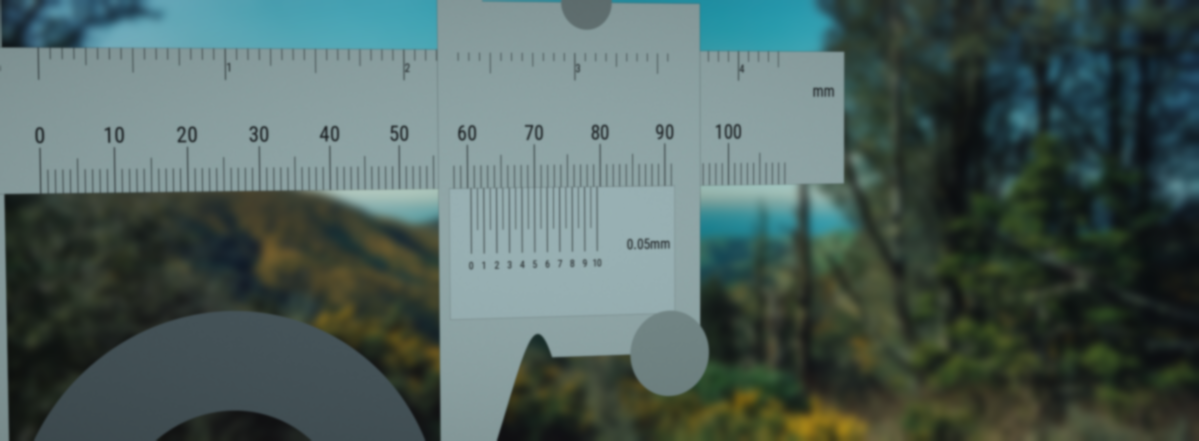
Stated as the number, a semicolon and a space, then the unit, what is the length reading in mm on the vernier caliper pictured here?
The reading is 60.5; mm
